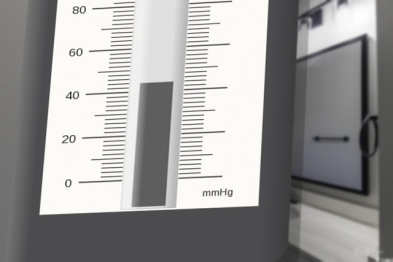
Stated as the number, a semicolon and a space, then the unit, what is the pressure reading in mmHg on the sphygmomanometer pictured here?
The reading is 44; mmHg
